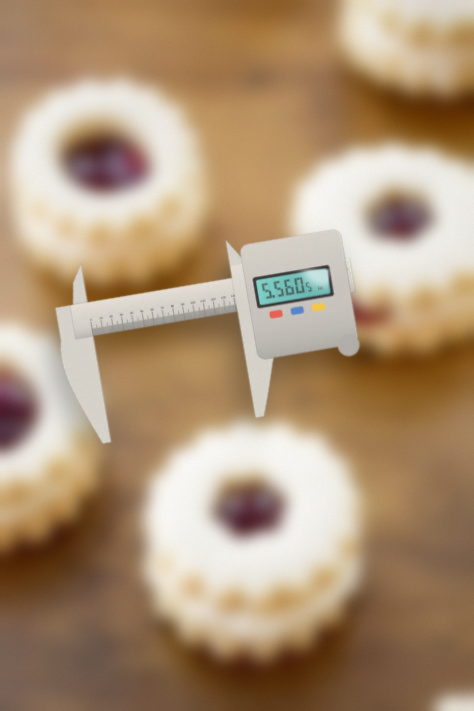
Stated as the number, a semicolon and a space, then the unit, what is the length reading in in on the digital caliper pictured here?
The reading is 5.5605; in
